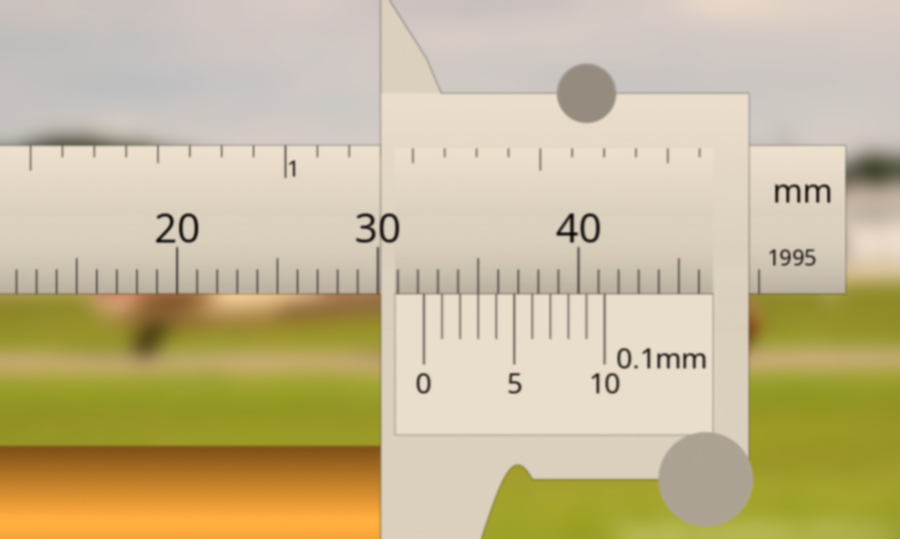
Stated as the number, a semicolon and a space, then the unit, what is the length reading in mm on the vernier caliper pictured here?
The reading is 32.3; mm
